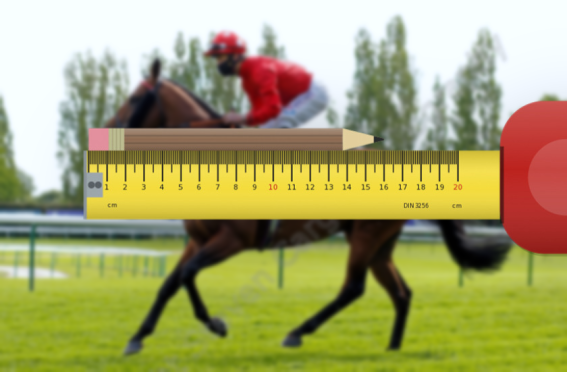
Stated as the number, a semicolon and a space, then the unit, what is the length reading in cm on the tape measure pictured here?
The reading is 16; cm
